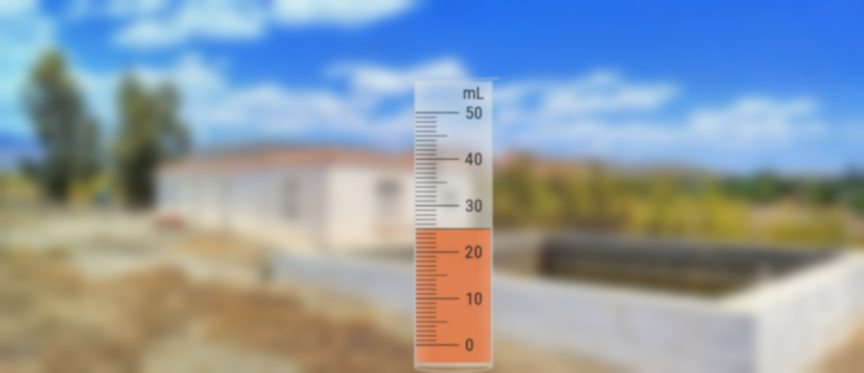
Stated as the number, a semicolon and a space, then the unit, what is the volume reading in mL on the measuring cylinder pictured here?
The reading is 25; mL
